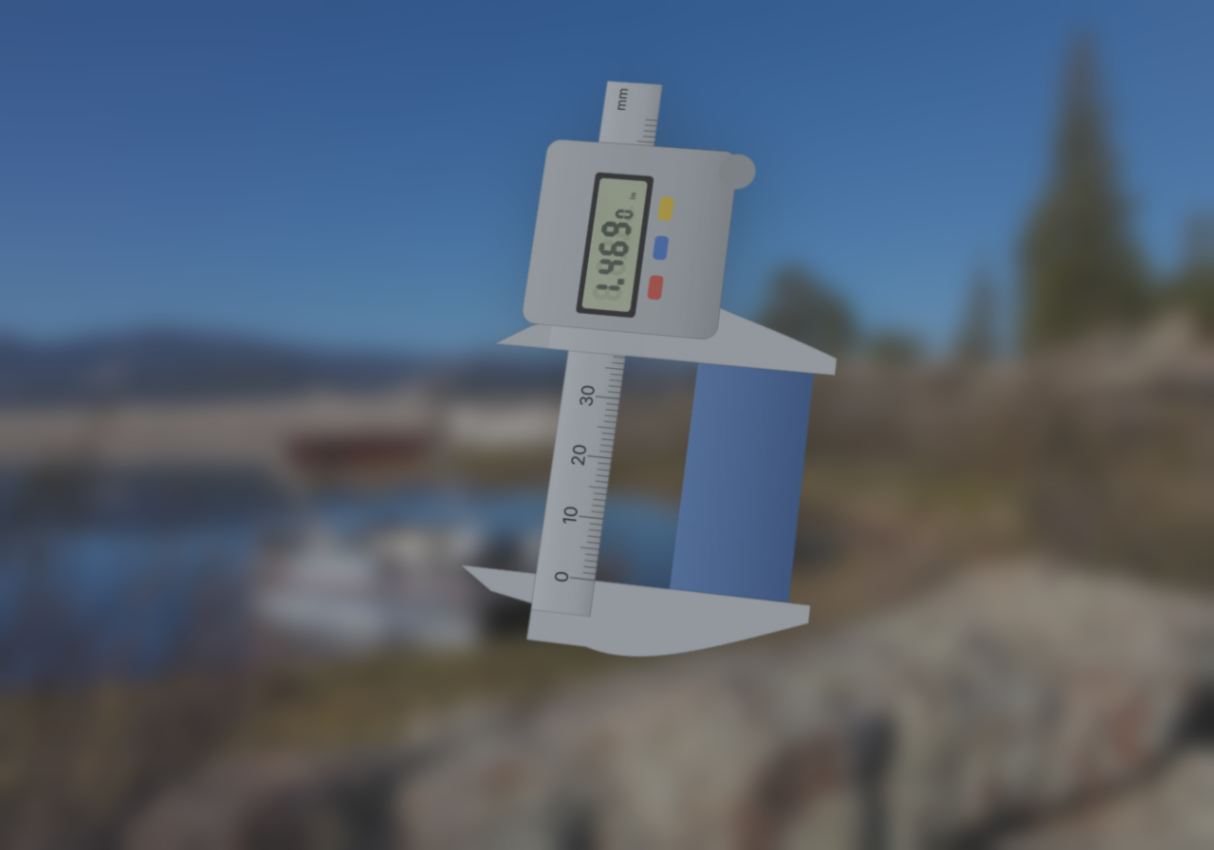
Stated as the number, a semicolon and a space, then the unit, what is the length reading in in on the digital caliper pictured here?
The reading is 1.4690; in
